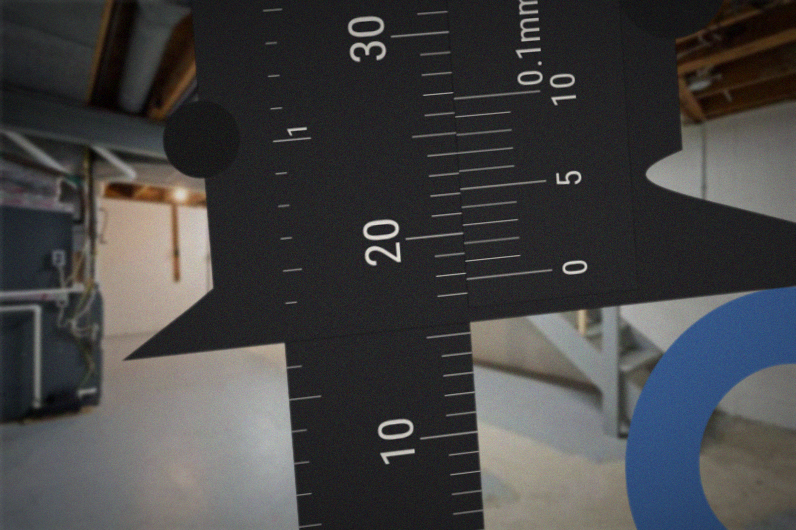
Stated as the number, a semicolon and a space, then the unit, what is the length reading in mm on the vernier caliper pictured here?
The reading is 17.7; mm
